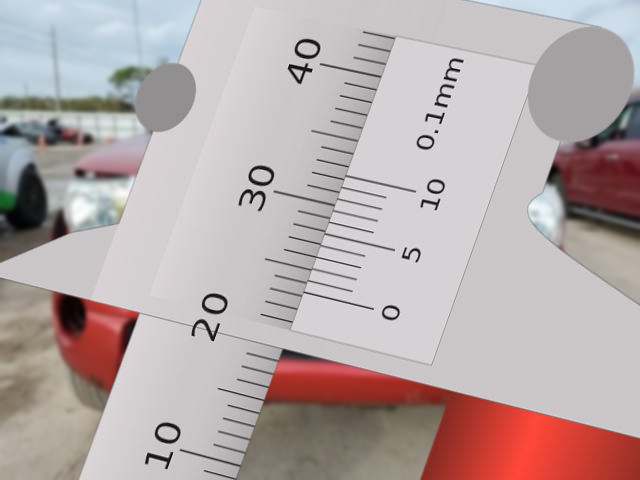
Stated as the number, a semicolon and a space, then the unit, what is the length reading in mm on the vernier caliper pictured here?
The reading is 23.3; mm
